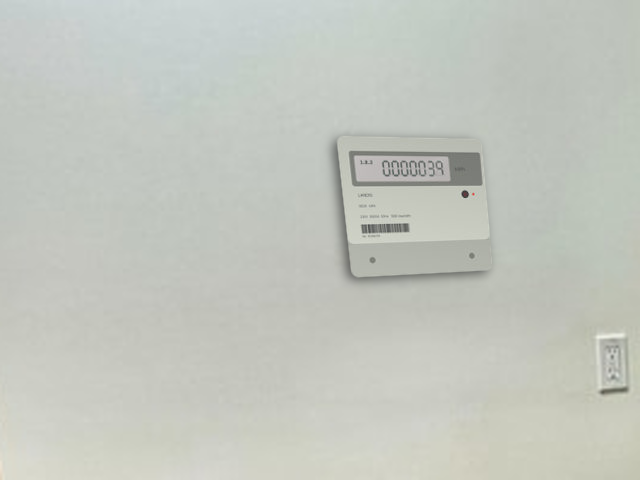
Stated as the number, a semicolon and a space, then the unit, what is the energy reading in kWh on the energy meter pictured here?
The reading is 39; kWh
